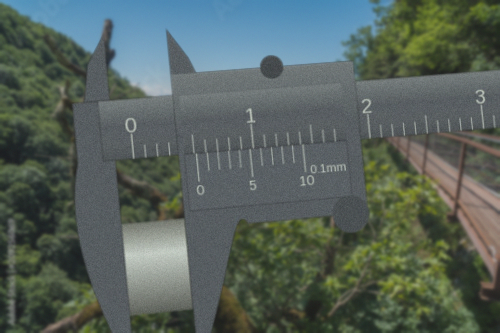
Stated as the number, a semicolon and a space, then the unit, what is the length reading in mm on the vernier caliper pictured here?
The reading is 5.2; mm
